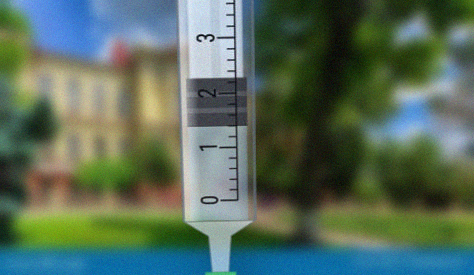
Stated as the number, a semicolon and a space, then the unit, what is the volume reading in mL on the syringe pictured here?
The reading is 1.4; mL
